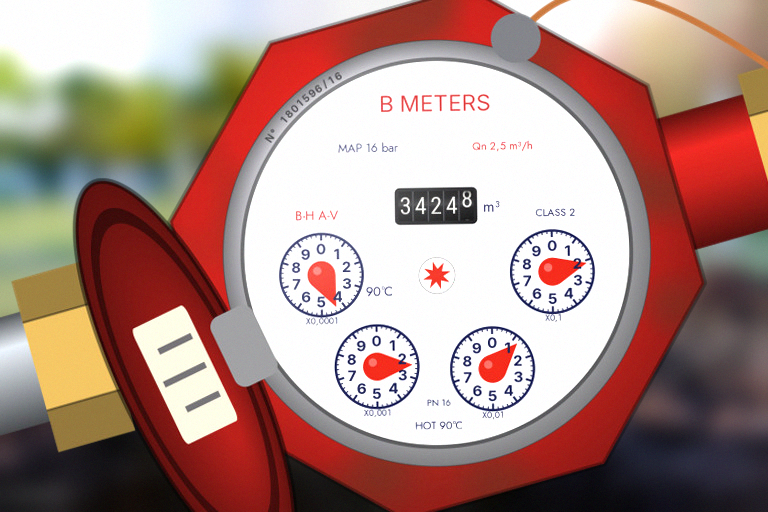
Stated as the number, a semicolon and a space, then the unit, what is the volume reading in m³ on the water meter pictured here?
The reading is 34248.2124; m³
